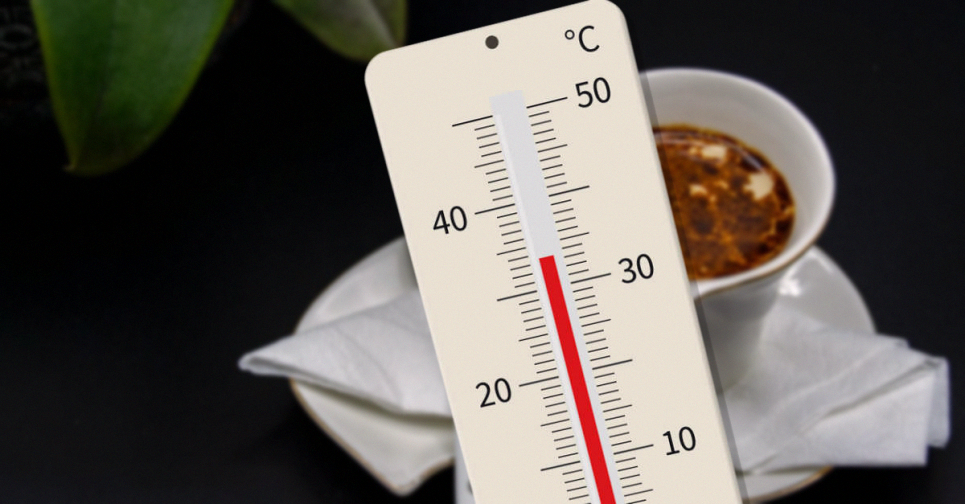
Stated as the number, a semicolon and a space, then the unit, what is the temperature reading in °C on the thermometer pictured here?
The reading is 33.5; °C
